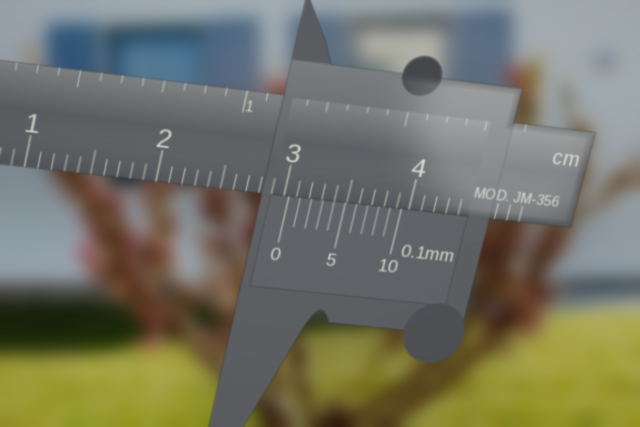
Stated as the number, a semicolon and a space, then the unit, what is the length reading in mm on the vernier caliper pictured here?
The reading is 30.4; mm
